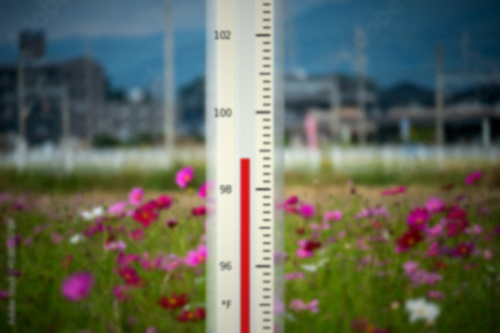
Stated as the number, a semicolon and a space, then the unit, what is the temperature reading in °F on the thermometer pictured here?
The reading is 98.8; °F
